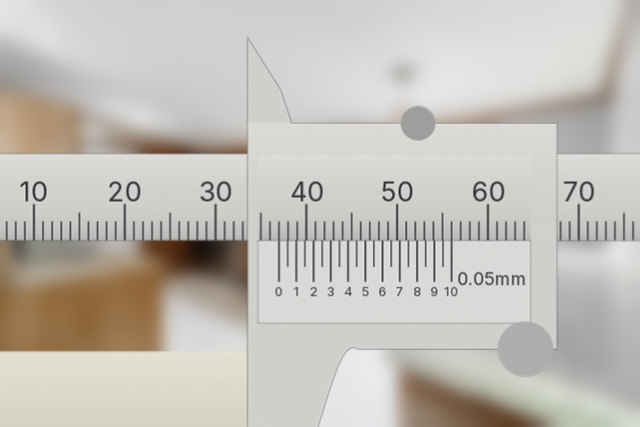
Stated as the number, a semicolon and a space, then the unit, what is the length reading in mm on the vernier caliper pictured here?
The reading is 37.0; mm
